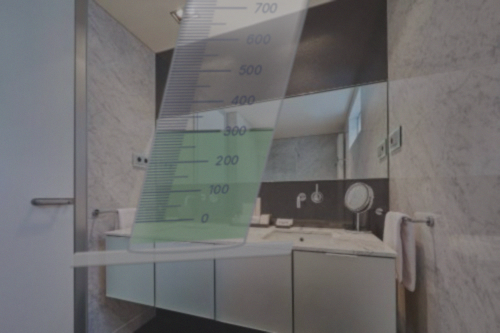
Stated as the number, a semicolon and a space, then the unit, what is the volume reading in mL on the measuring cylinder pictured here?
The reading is 300; mL
